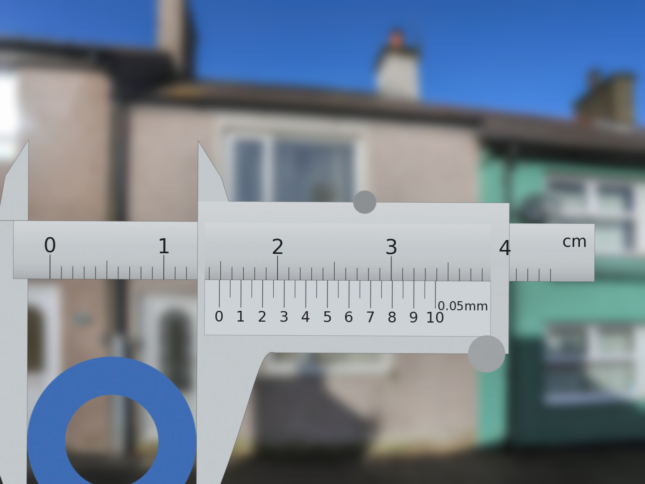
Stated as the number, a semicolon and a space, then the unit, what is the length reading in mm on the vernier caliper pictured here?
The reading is 14.9; mm
